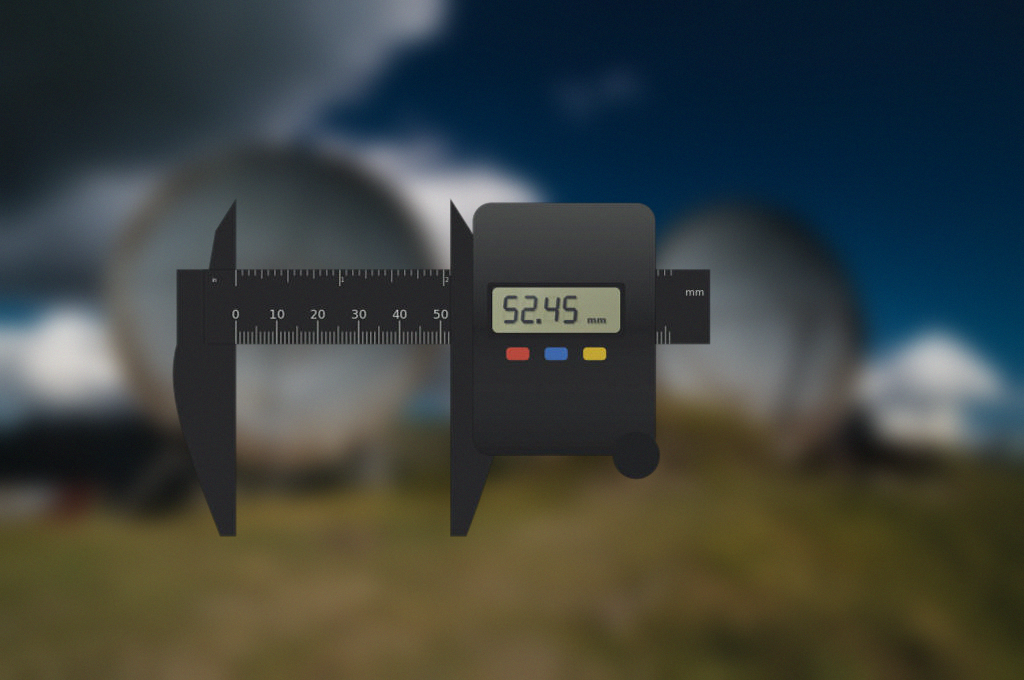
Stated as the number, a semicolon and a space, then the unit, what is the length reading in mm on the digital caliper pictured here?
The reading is 52.45; mm
